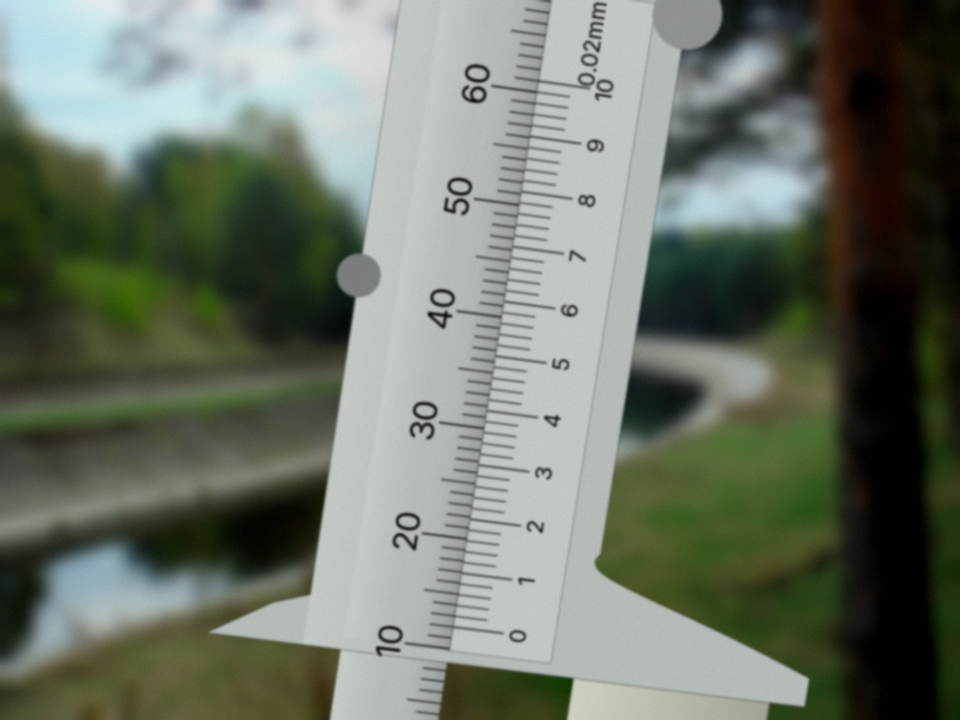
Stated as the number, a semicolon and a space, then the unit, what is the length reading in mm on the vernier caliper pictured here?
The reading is 12.0; mm
